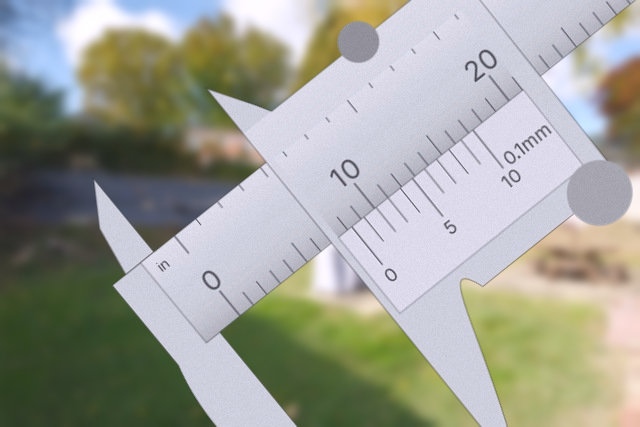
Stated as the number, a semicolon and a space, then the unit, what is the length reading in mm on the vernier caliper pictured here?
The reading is 8.3; mm
